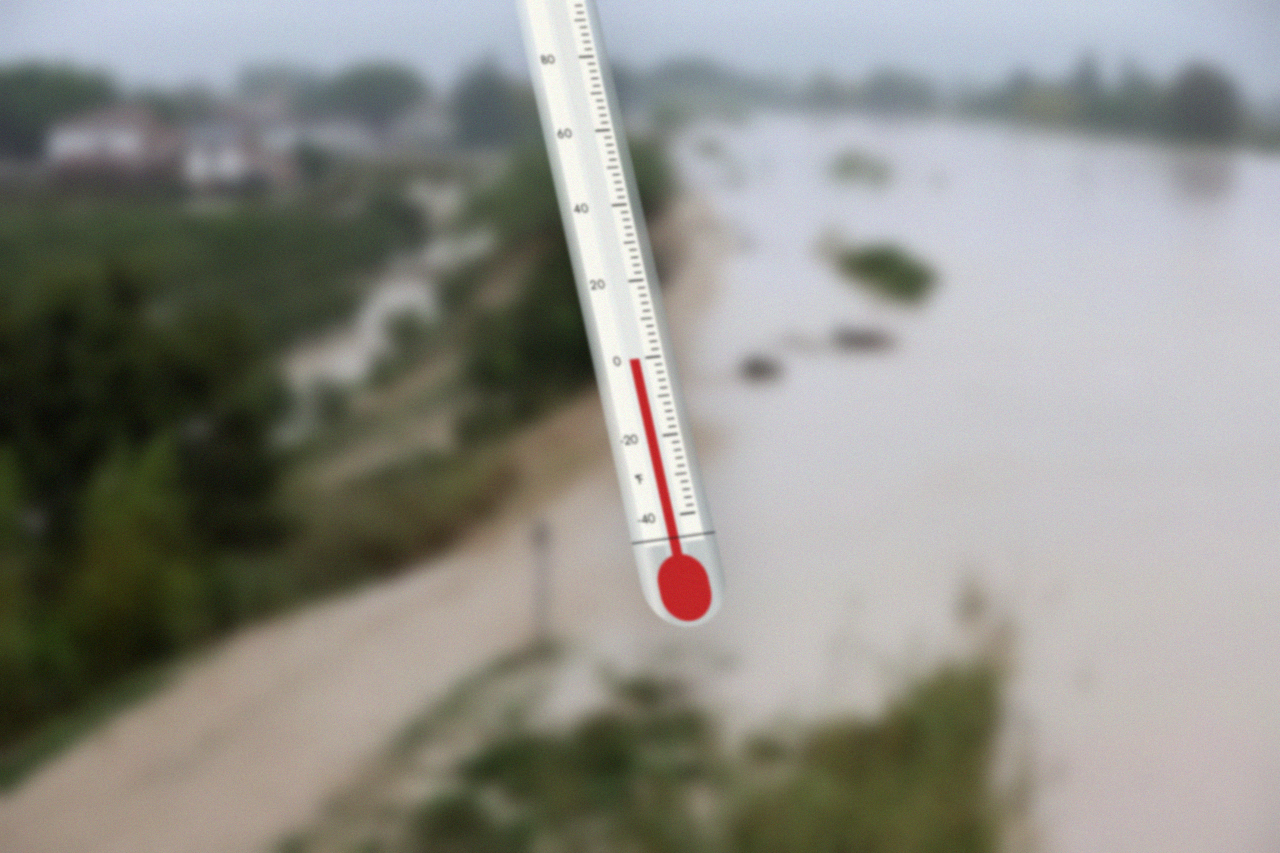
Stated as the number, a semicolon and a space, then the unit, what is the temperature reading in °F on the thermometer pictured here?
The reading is 0; °F
